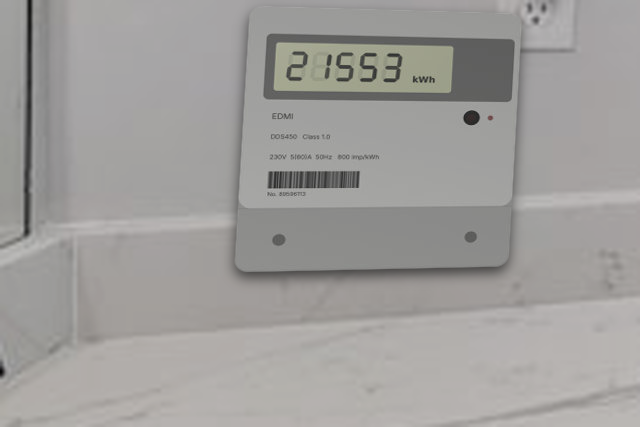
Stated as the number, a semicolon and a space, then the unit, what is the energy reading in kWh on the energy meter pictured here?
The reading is 21553; kWh
